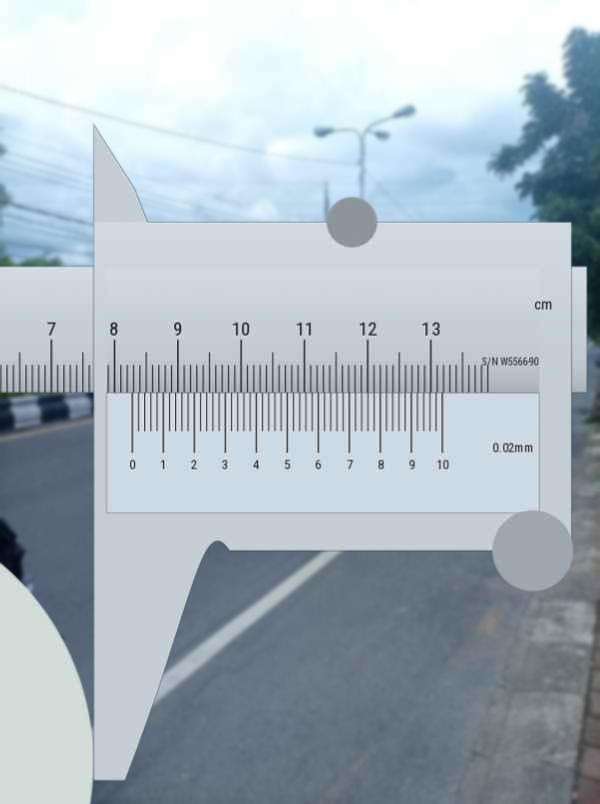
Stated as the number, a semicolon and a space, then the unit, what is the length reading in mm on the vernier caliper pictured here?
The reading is 82.8; mm
